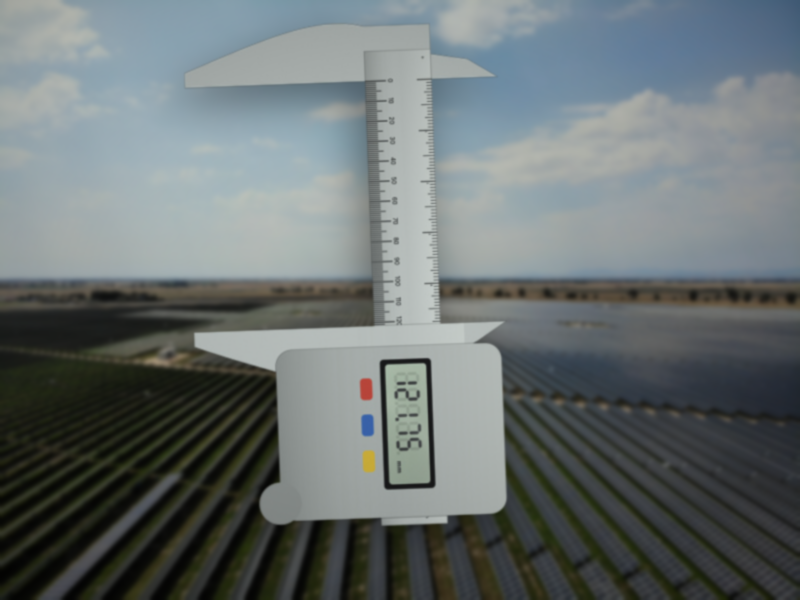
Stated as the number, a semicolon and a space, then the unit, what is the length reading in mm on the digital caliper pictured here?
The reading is 121.75; mm
